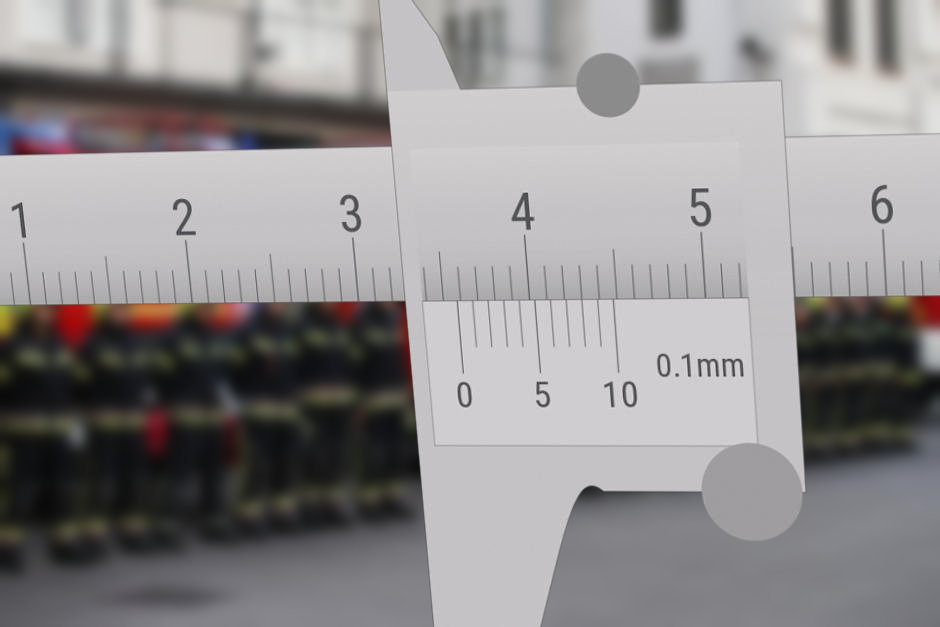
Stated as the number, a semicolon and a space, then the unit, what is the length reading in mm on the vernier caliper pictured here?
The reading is 35.8; mm
